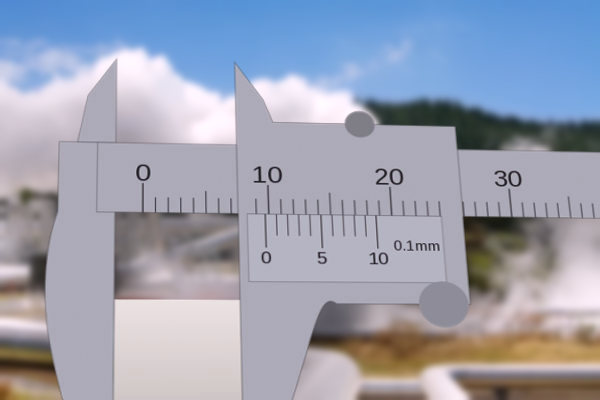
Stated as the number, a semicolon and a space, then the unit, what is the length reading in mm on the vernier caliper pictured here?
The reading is 9.7; mm
